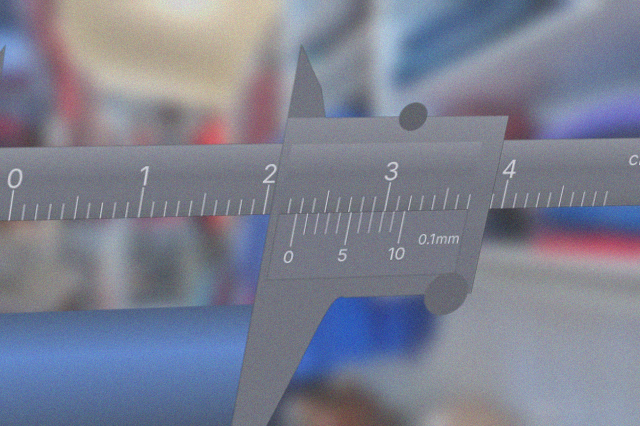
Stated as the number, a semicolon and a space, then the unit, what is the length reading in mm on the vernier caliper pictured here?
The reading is 22.7; mm
